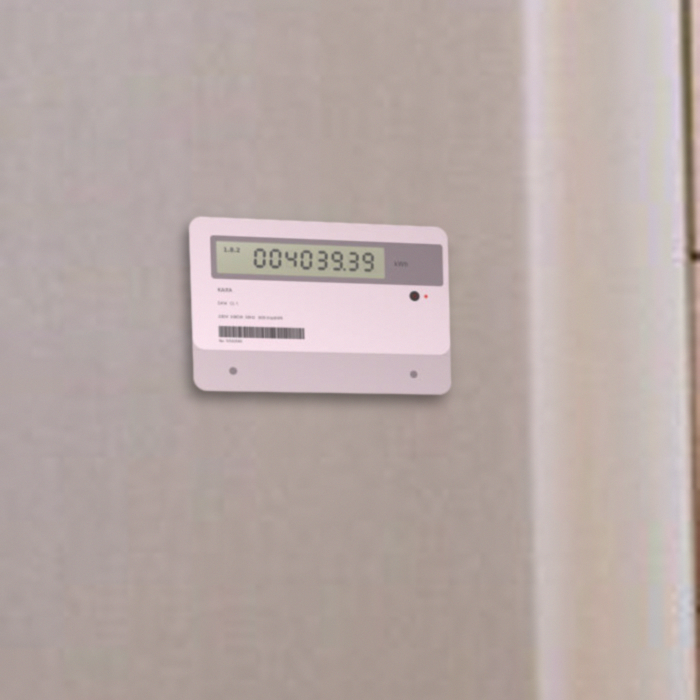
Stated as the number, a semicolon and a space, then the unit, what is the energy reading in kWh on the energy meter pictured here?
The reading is 4039.39; kWh
